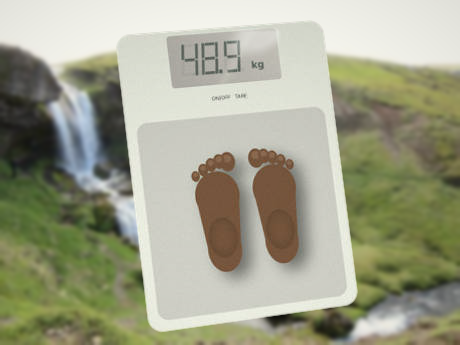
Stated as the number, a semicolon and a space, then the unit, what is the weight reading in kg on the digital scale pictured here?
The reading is 48.9; kg
